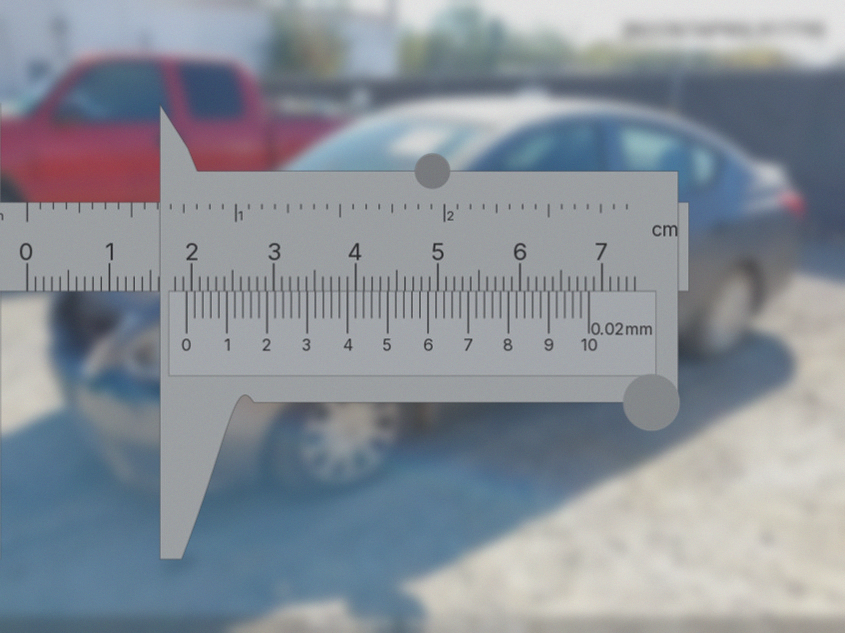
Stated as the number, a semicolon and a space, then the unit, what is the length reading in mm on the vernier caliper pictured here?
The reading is 19.4; mm
